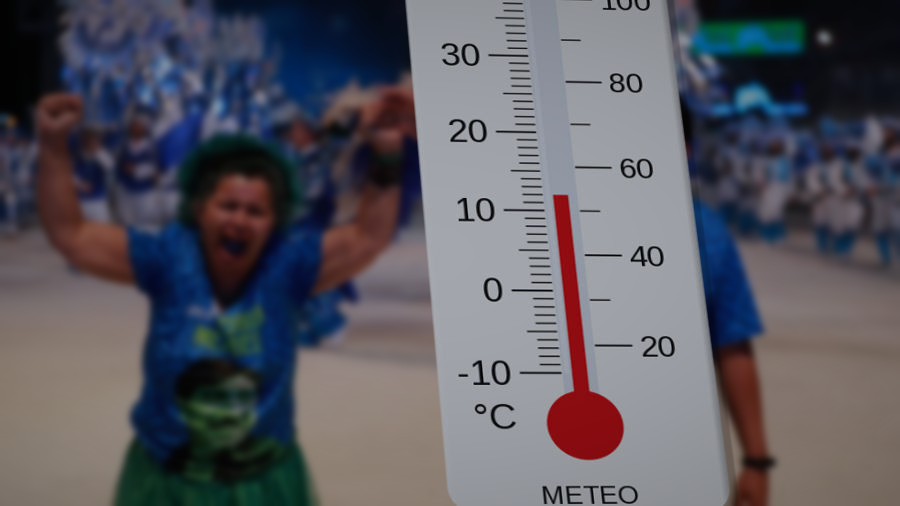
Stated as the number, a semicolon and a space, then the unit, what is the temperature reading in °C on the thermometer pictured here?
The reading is 12; °C
